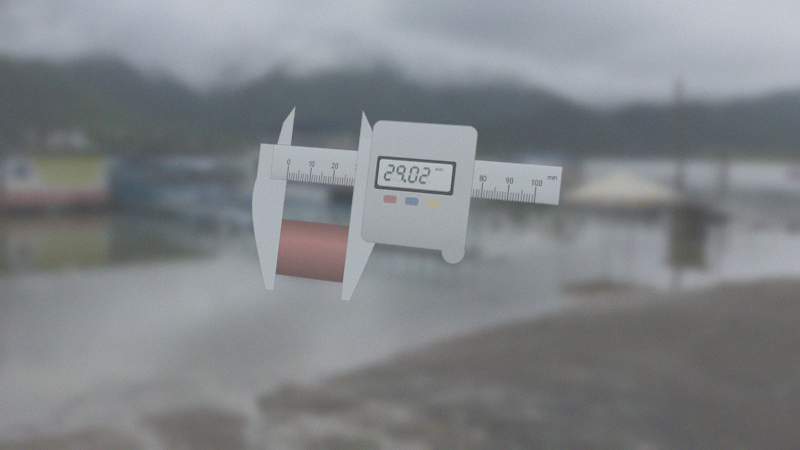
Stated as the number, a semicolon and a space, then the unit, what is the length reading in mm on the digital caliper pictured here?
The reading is 29.02; mm
